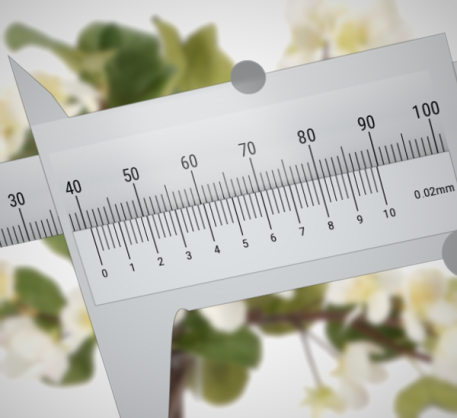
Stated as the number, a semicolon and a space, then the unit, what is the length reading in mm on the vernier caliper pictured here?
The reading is 40.8; mm
